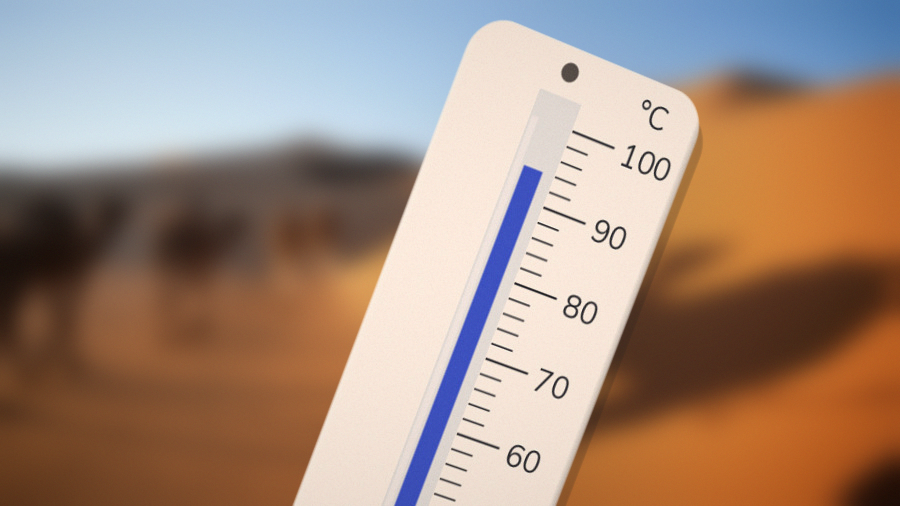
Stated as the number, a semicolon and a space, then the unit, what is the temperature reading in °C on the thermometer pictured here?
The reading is 94; °C
